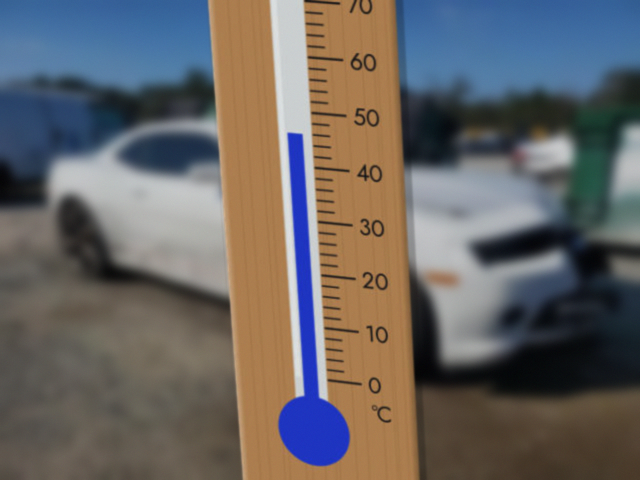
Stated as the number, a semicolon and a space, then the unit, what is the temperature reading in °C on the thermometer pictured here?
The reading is 46; °C
